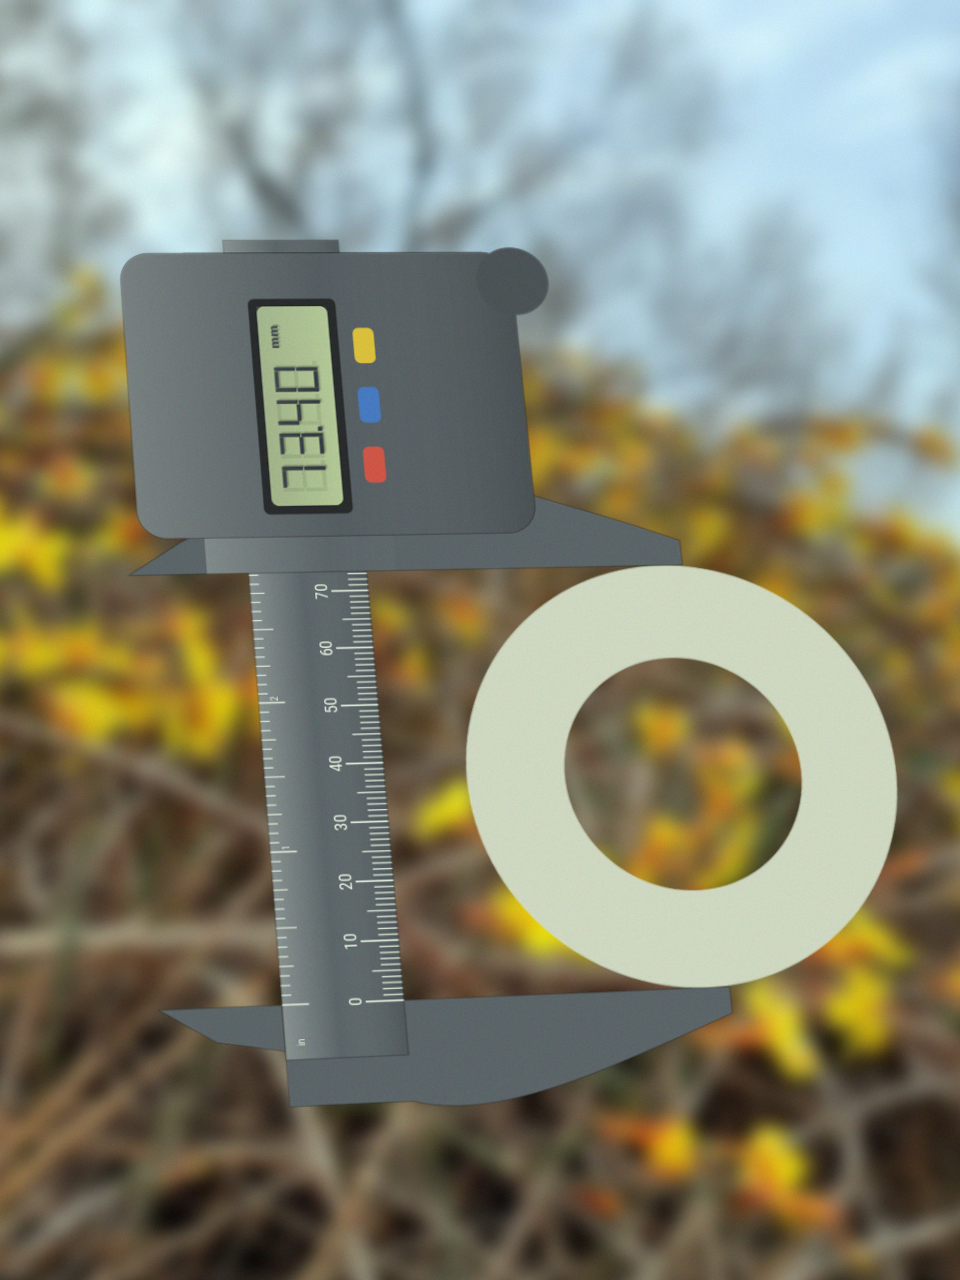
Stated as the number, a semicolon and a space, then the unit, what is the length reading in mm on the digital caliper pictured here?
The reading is 73.40; mm
